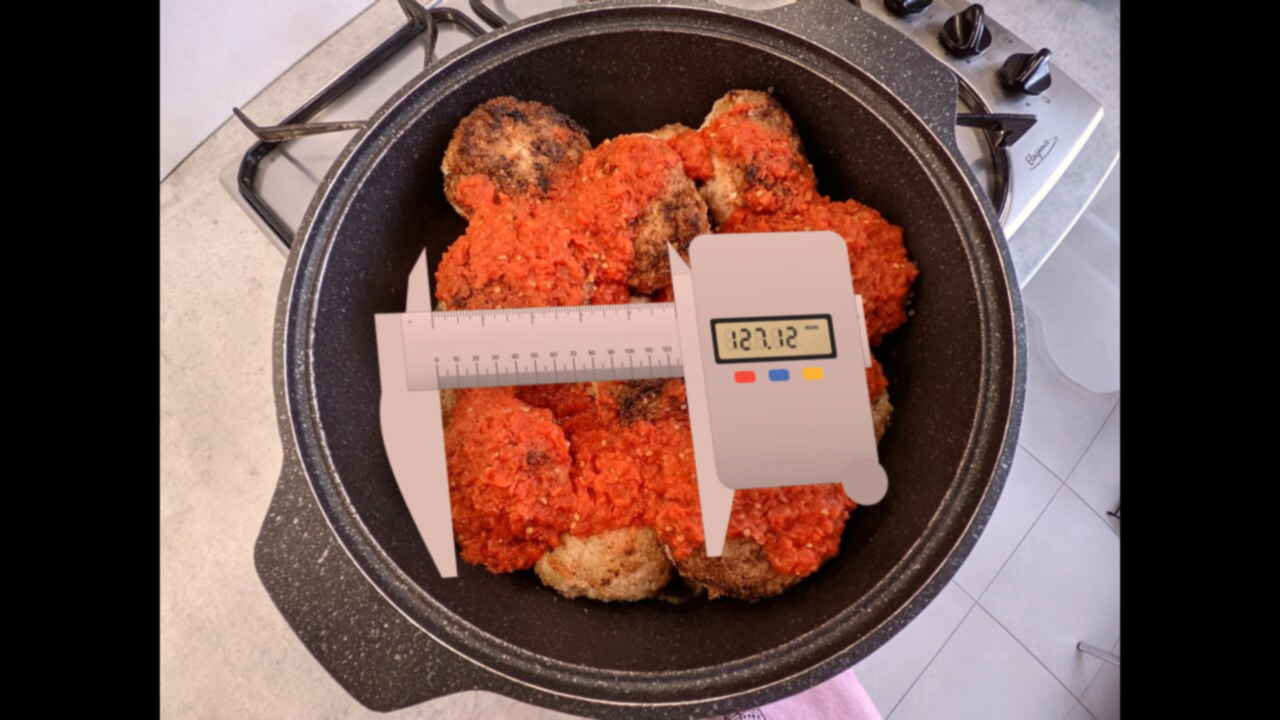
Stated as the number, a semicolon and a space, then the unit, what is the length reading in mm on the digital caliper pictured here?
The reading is 127.12; mm
